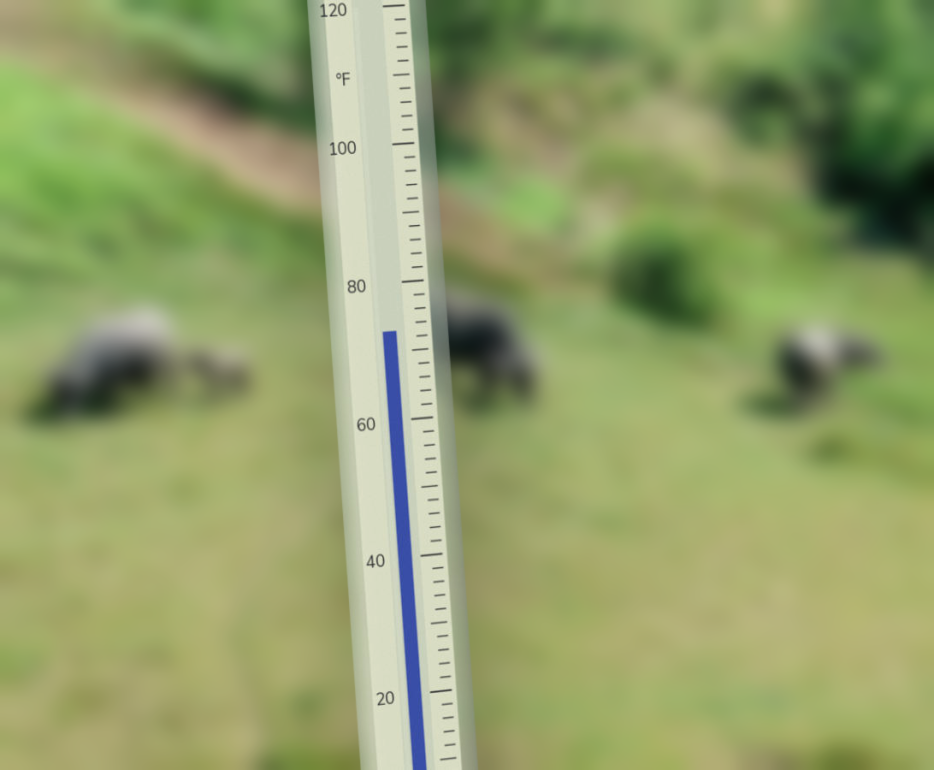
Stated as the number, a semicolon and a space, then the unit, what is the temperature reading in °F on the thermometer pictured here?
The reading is 73; °F
